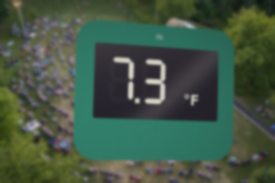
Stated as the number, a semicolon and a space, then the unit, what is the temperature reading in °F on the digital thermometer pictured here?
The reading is 7.3; °F
